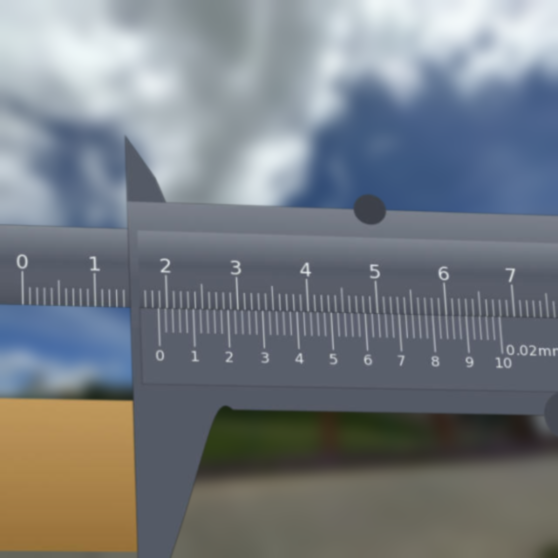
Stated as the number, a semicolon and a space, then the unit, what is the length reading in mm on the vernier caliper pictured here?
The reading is 18.8; mm
